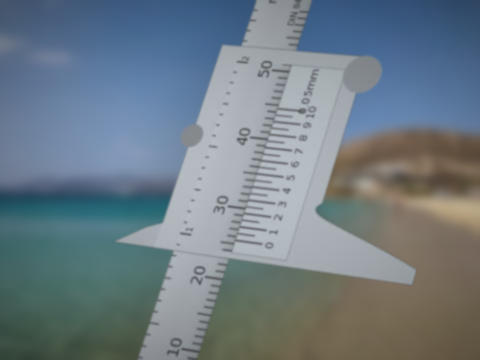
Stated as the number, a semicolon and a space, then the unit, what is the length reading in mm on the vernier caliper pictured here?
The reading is 25.5; mm
